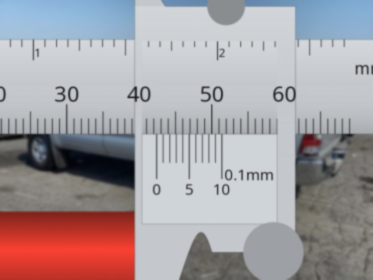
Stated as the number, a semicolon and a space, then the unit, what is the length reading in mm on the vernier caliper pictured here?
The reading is 42.4; mm
